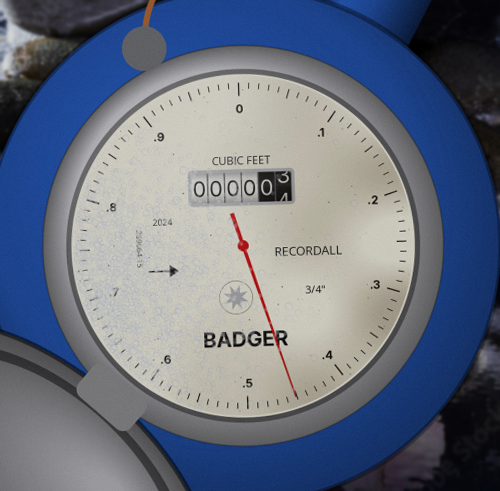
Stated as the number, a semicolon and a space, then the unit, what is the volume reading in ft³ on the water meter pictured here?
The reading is 3.45; ft³
